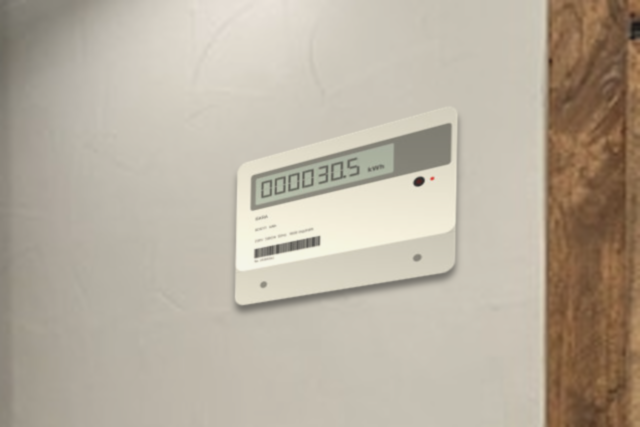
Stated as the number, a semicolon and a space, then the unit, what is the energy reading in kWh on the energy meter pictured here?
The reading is 30.5; kWh
